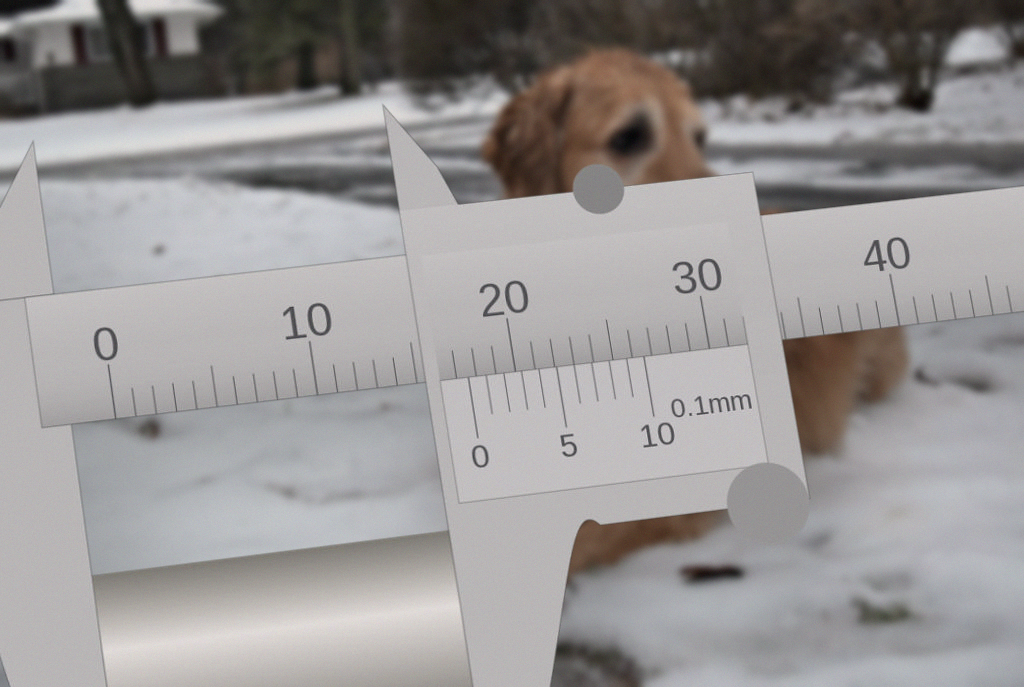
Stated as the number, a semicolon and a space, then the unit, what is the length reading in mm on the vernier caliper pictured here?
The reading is 17.6; mm
